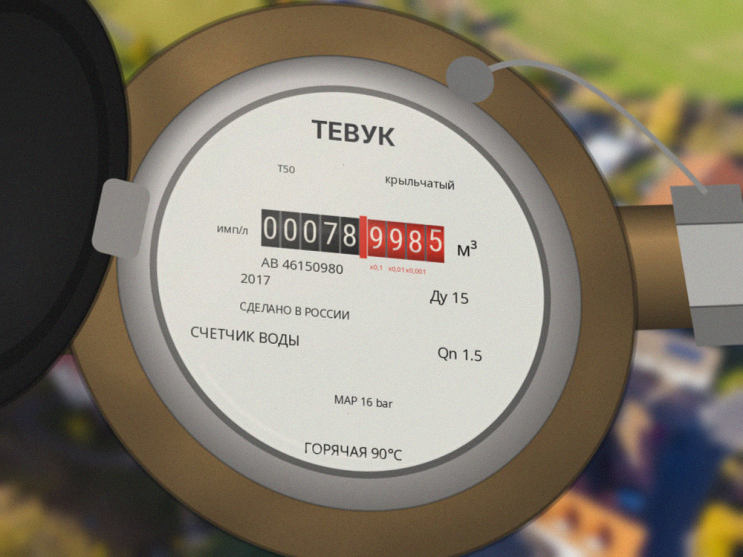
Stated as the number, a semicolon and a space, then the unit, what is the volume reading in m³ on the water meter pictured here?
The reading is 78.9985; m³
